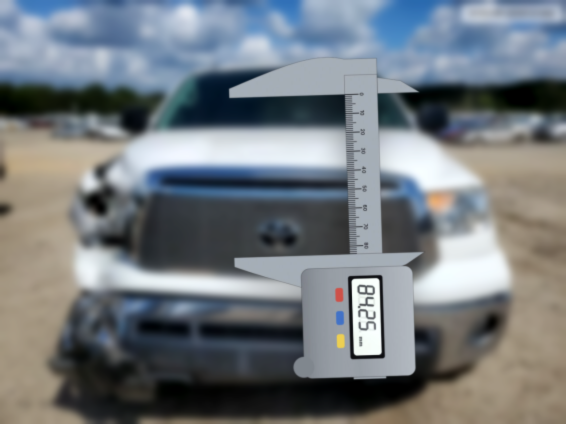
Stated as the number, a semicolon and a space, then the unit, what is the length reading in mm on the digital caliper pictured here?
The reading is 84.25; mm
